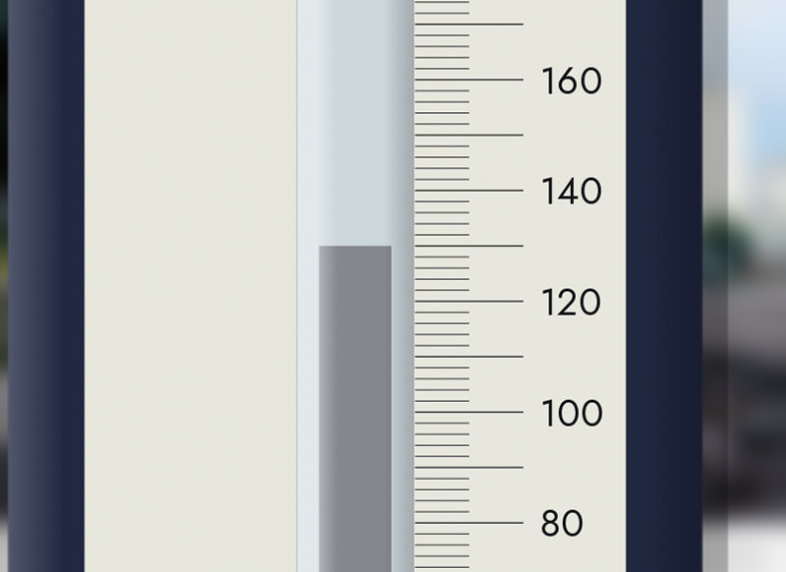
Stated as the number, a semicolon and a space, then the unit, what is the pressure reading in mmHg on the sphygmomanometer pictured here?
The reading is 130; mmHg
